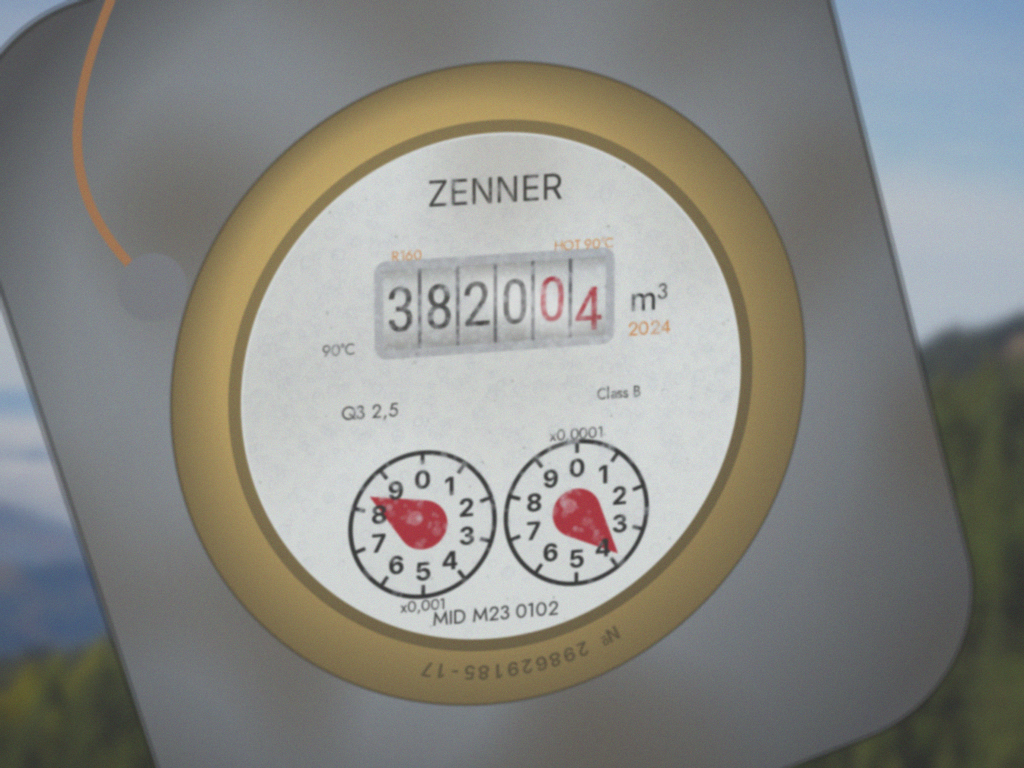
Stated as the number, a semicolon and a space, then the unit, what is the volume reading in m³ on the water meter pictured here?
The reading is 3820.0383; m³
